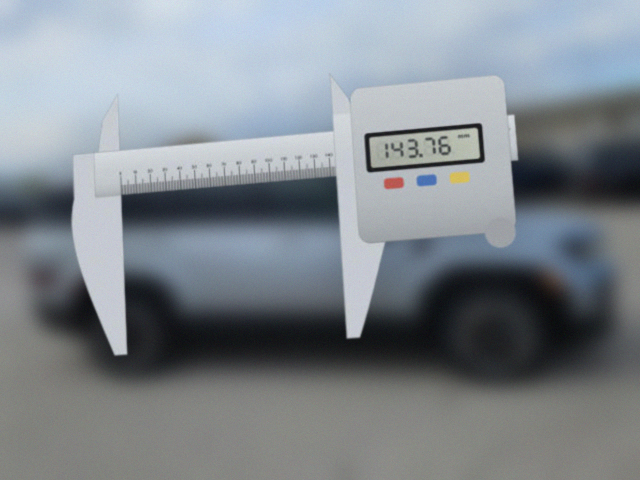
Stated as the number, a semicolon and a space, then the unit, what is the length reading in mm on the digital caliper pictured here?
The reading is 143.76; mm
